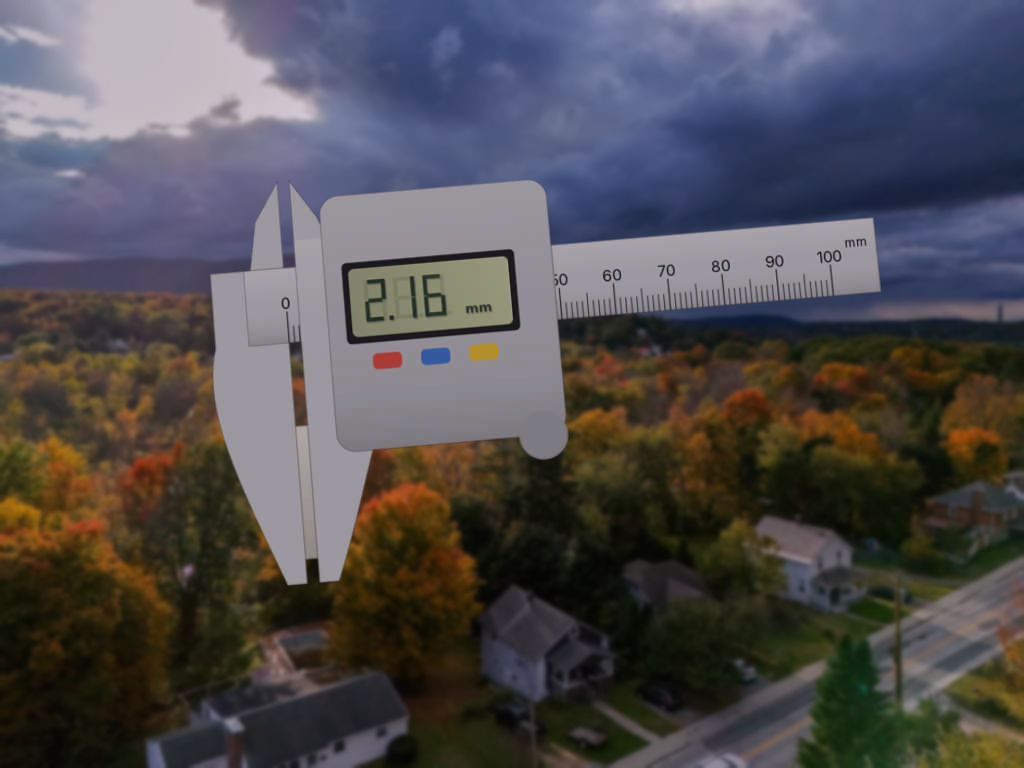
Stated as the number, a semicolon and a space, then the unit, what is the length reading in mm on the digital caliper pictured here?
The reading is 2.16; mm
